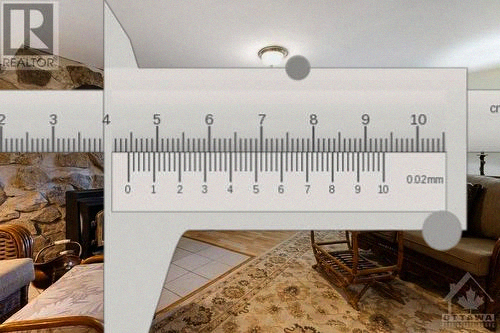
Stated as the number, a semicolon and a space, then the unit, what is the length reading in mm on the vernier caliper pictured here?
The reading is 44.5; mm
